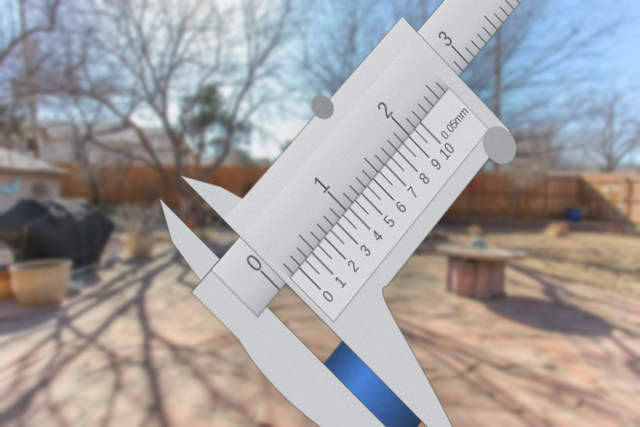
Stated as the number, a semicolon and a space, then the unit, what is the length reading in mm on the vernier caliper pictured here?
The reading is 2.8; mm
